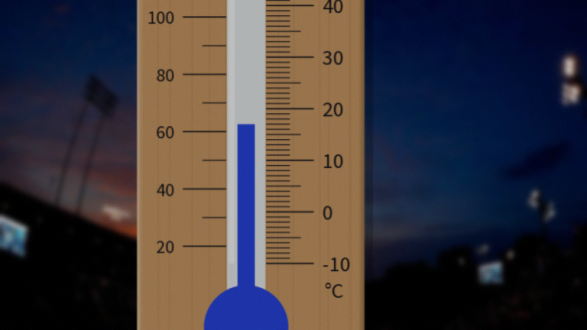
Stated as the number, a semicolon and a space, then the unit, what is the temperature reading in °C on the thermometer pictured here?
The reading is 17; °C
